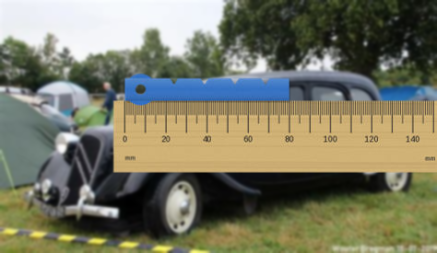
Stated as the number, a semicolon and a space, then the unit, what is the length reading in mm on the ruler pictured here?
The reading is 80; mm
